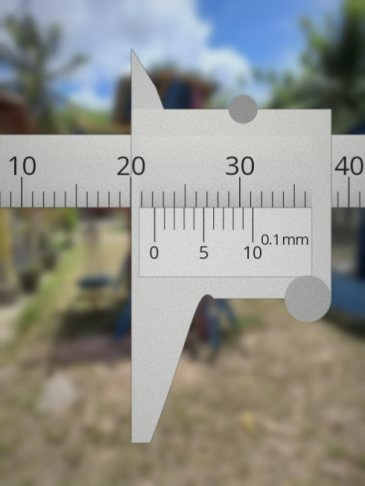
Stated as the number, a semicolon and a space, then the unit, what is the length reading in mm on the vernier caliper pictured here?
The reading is 22.2; mm
